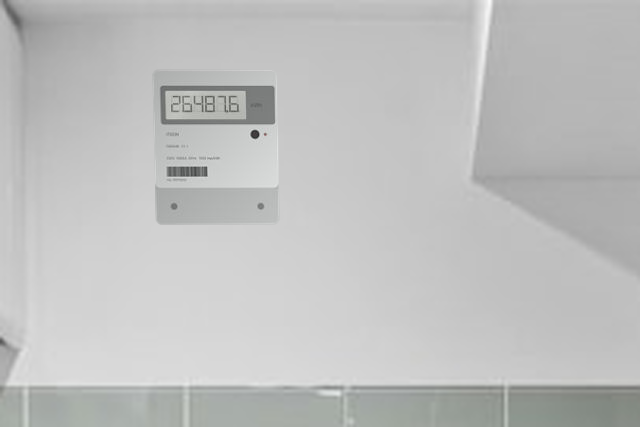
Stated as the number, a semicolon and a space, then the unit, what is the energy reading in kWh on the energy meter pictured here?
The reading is 26487.6; kWh
